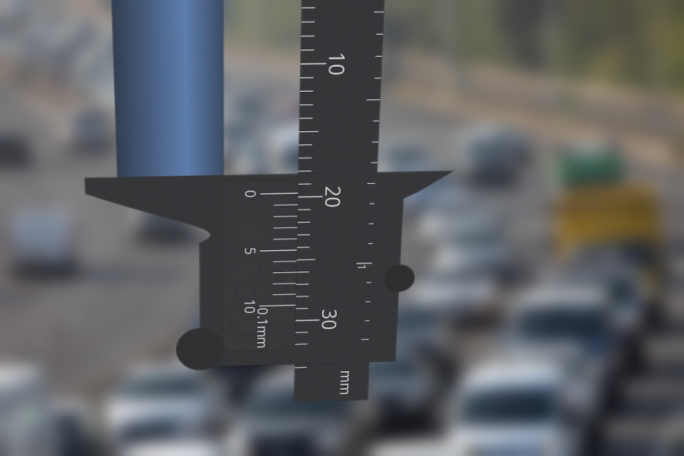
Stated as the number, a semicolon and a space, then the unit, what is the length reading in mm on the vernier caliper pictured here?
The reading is 19.7; mm
